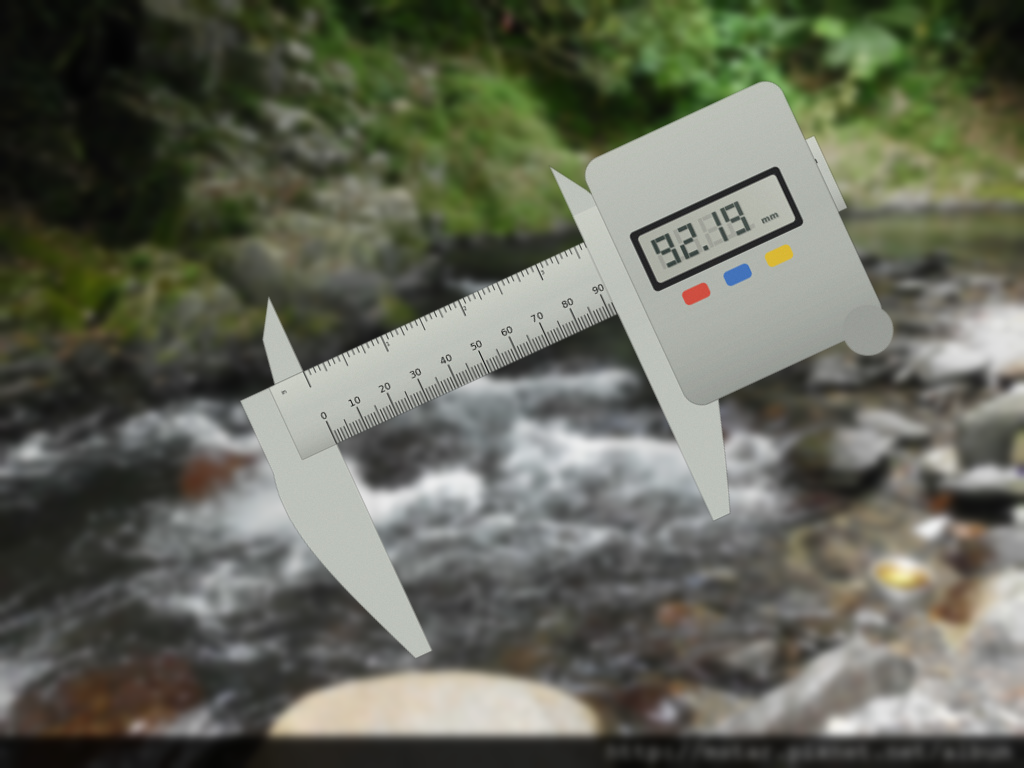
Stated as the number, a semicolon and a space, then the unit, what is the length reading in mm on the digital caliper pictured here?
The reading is 92.19; mm
